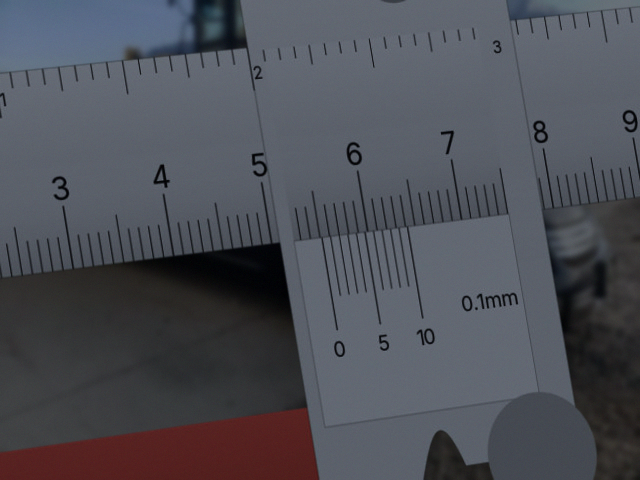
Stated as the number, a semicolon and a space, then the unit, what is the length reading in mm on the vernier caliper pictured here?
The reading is 55.2; mm
